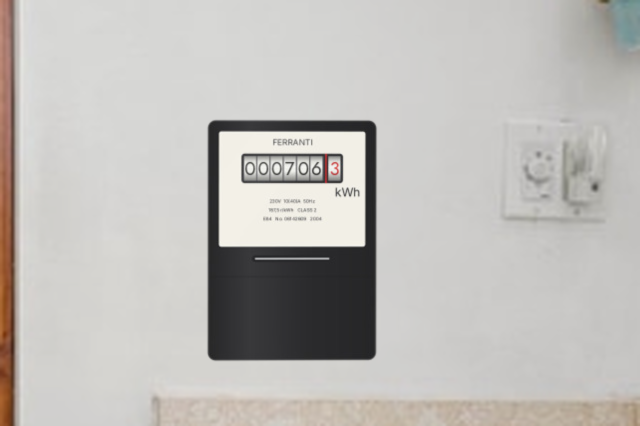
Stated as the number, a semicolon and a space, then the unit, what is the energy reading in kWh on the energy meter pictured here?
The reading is 706.3; kWh
